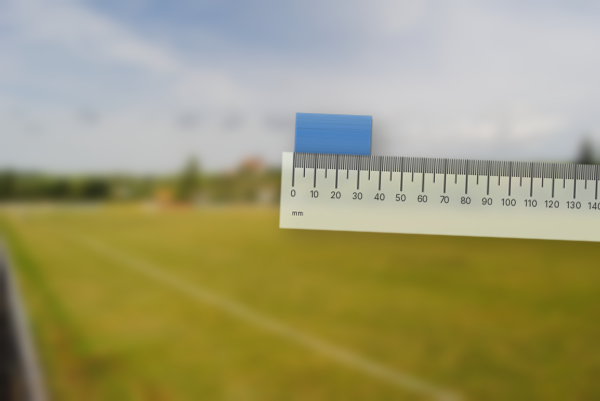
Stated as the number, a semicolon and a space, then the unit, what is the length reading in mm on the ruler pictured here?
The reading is 35; mm
